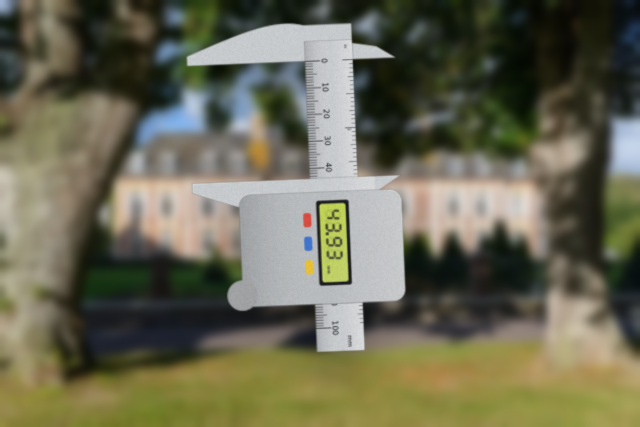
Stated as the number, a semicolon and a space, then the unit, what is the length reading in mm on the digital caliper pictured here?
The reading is 43.93; mm
